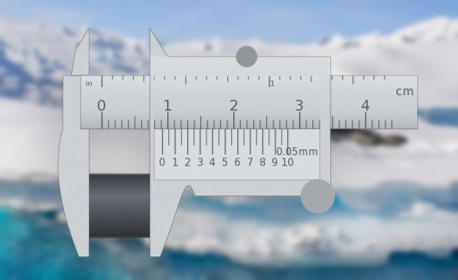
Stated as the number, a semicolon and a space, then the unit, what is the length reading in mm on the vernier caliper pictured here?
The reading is 9.2; mm
